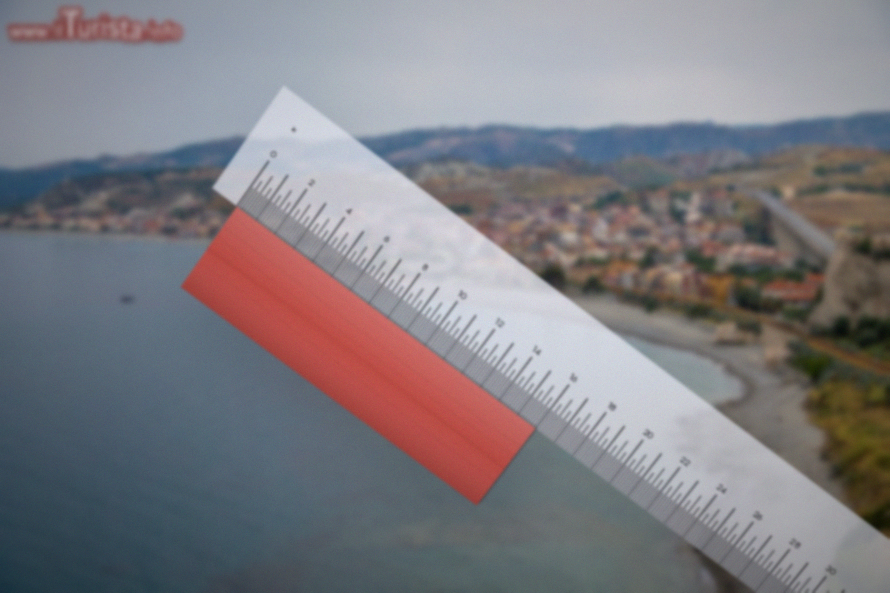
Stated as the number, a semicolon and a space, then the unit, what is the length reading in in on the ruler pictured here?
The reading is 16; in
